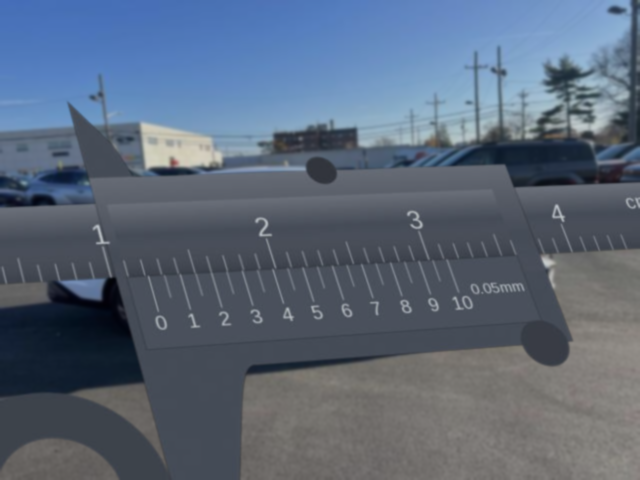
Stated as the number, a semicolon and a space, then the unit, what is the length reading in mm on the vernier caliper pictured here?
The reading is 12.2; mm
